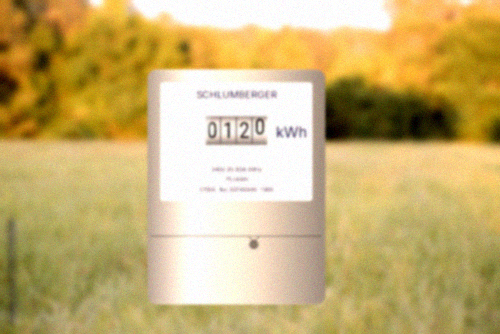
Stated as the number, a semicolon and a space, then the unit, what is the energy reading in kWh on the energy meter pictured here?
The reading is 120; kWh
